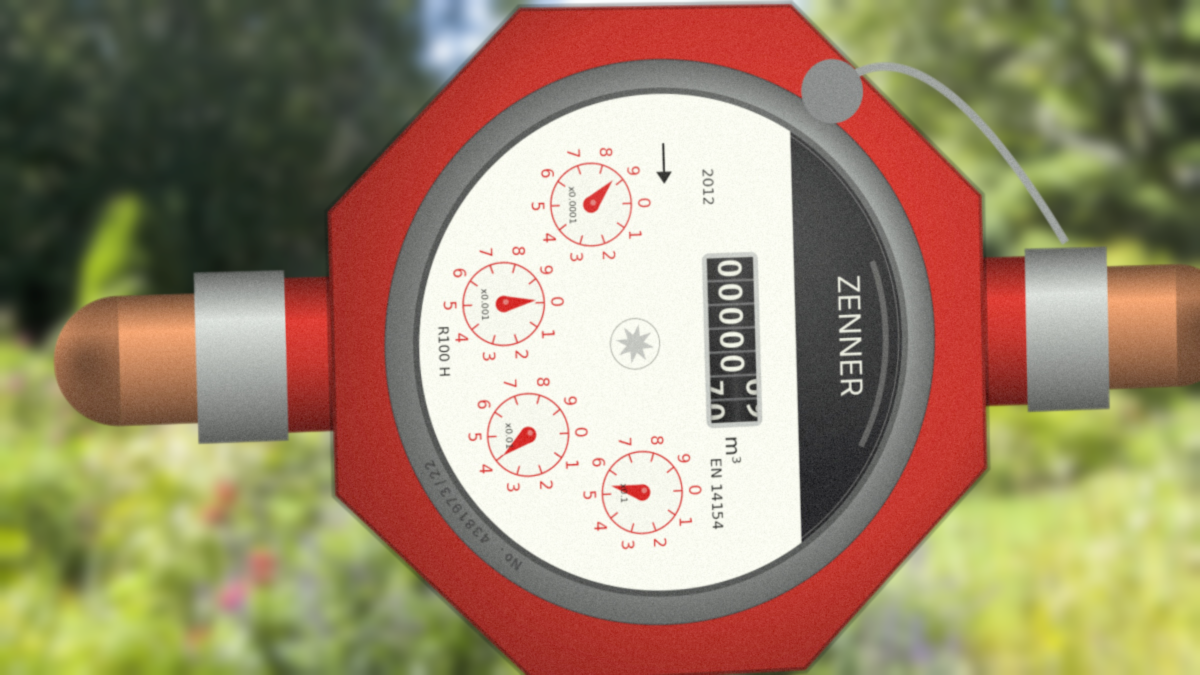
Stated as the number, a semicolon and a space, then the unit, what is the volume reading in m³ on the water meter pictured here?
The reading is 69.5398; m³
